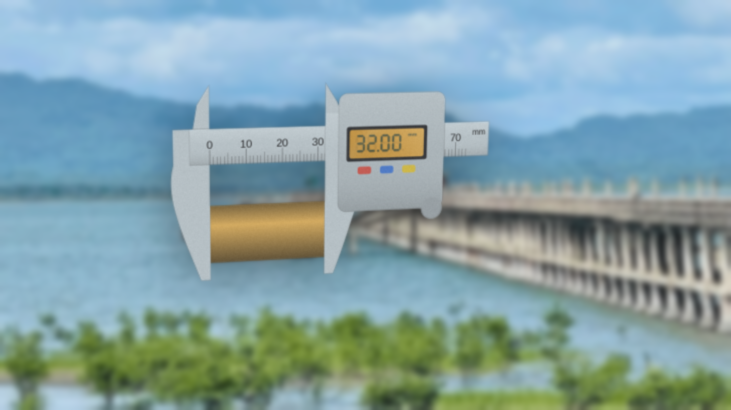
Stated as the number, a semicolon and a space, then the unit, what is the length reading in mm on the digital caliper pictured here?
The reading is 32.00; mm
